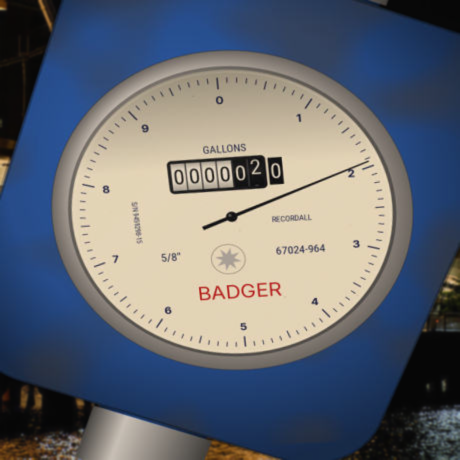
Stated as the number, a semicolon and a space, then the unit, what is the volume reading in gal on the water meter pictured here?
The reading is 21.9; gal
